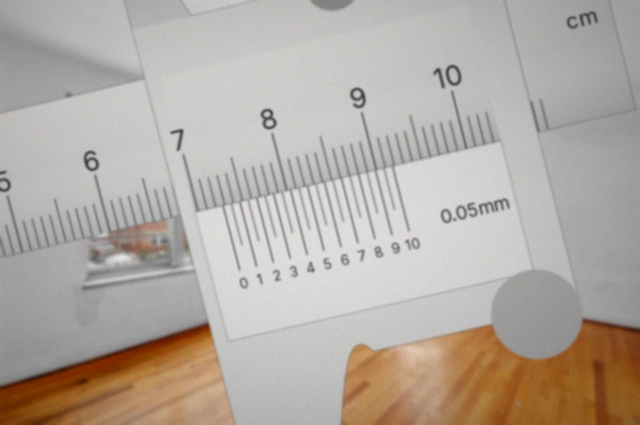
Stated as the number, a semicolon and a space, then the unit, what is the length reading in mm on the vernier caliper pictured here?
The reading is 72.8; mm
